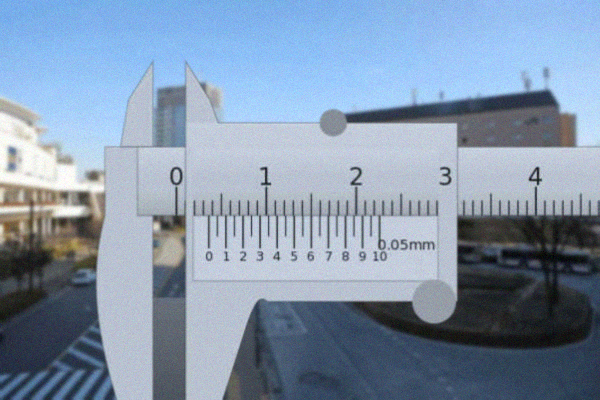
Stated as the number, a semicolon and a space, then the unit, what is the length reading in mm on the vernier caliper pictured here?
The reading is 3.6; mm
